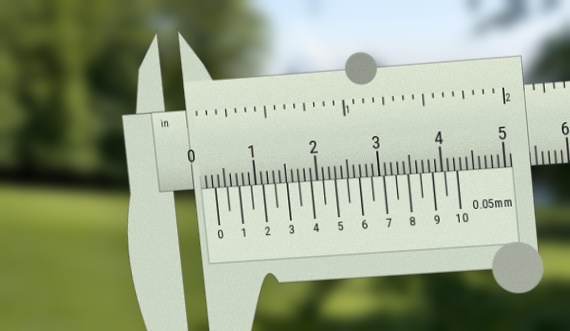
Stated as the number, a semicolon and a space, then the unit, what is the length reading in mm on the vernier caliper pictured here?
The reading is 3.4; mm
